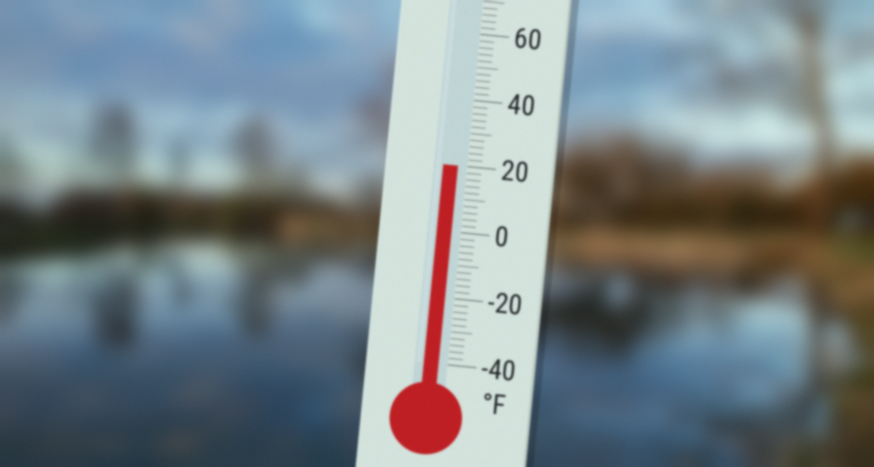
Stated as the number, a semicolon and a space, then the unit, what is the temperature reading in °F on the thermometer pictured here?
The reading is 20; °F
